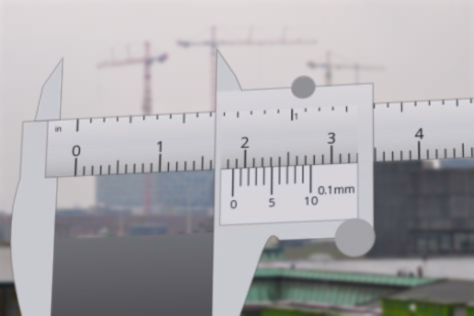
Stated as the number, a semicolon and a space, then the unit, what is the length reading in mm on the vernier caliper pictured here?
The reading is 18.6; mm
